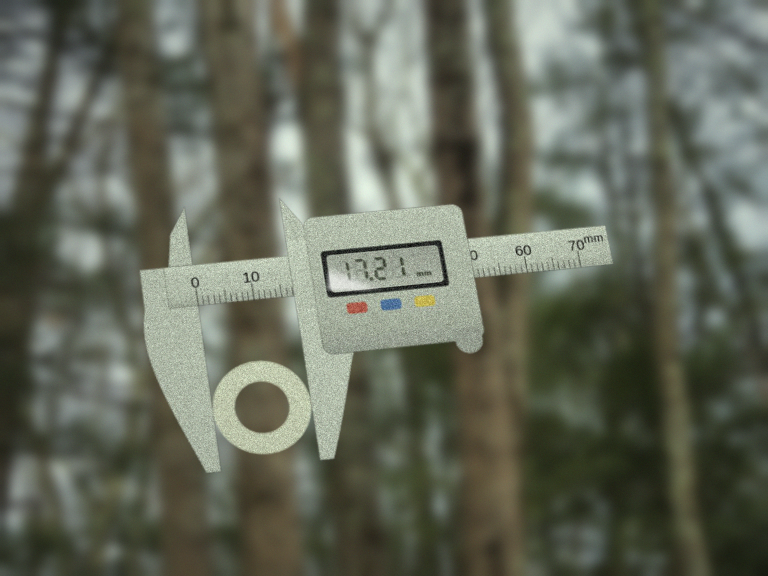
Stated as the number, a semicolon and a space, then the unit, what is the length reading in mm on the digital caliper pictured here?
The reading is 17.21; mm
